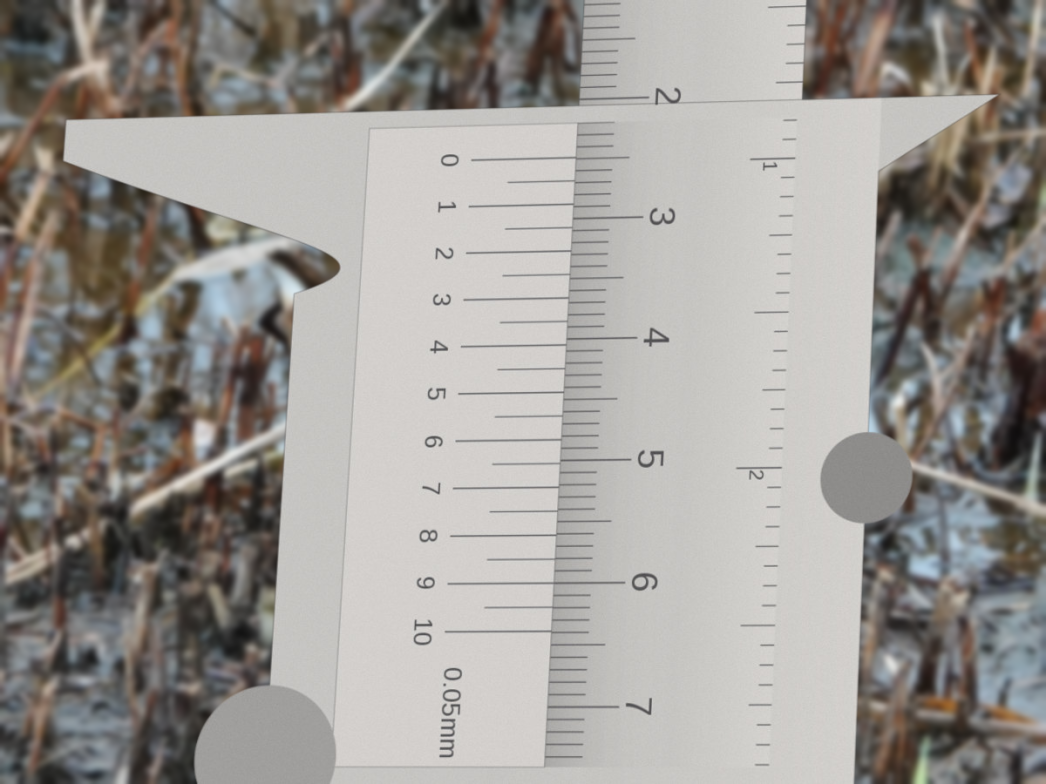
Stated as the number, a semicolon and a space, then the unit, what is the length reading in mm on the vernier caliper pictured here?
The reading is 24.9; mm
